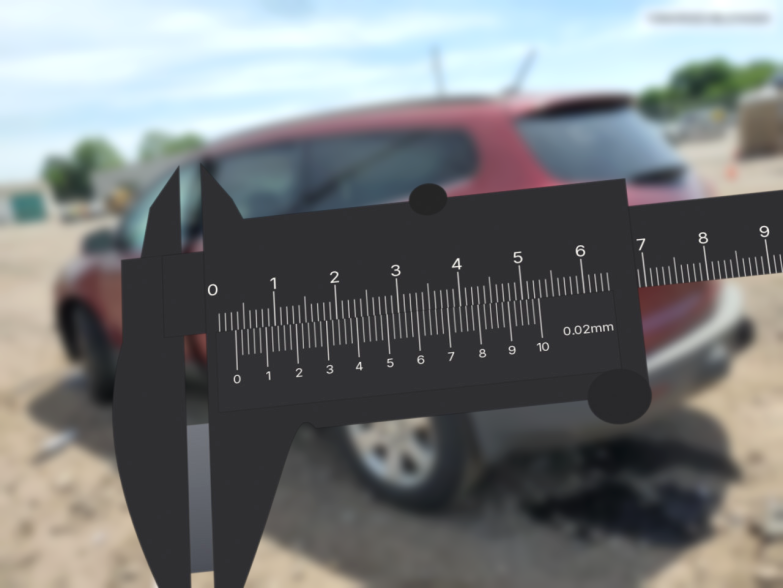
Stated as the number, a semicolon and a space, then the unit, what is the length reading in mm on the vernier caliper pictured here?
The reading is 3.6; mm
